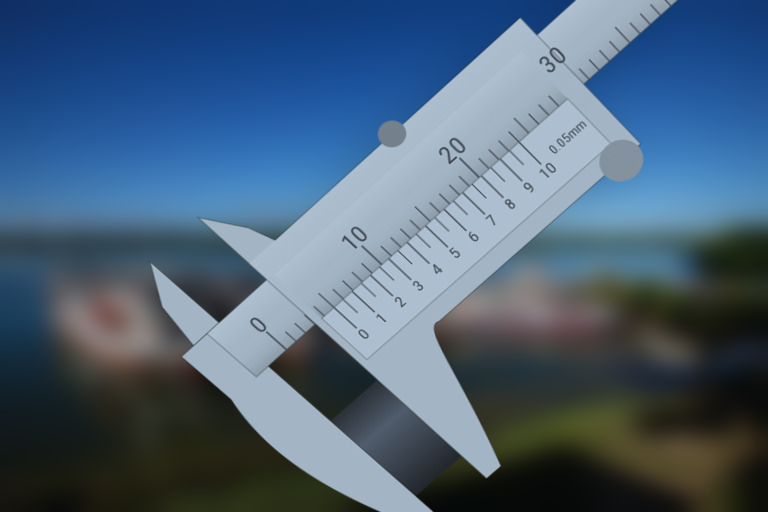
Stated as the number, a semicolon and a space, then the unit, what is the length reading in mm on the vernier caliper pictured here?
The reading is 5.0; mm
